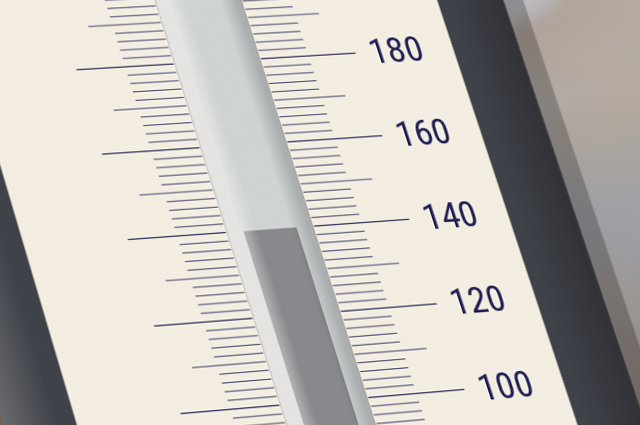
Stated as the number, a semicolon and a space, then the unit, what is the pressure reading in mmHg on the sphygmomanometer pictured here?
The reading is 140; mmHg
